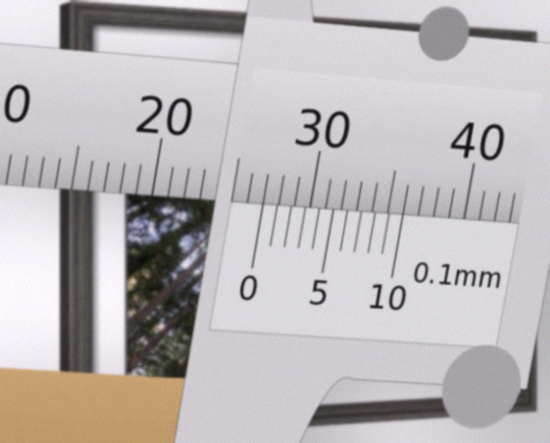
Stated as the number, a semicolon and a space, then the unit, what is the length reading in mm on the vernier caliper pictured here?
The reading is 27.0; mm
